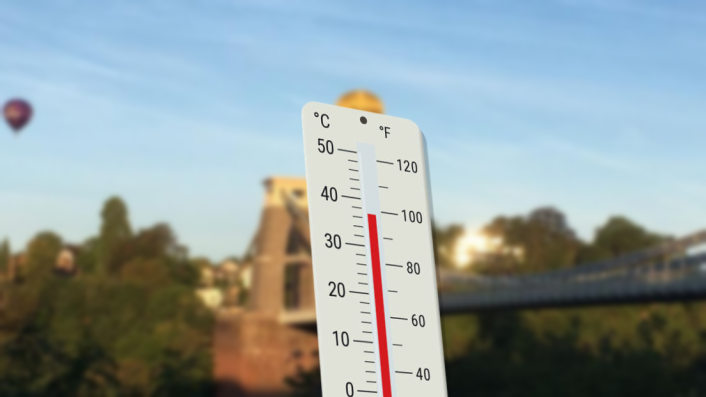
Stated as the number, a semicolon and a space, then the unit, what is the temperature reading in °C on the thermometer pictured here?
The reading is 37; °C
